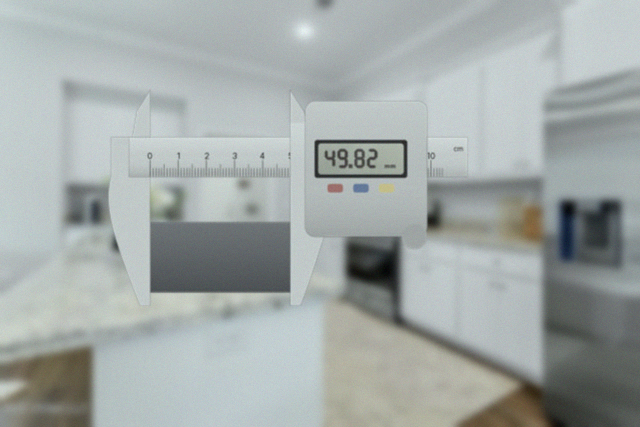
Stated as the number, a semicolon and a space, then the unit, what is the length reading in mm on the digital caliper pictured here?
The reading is 49.82; mm
